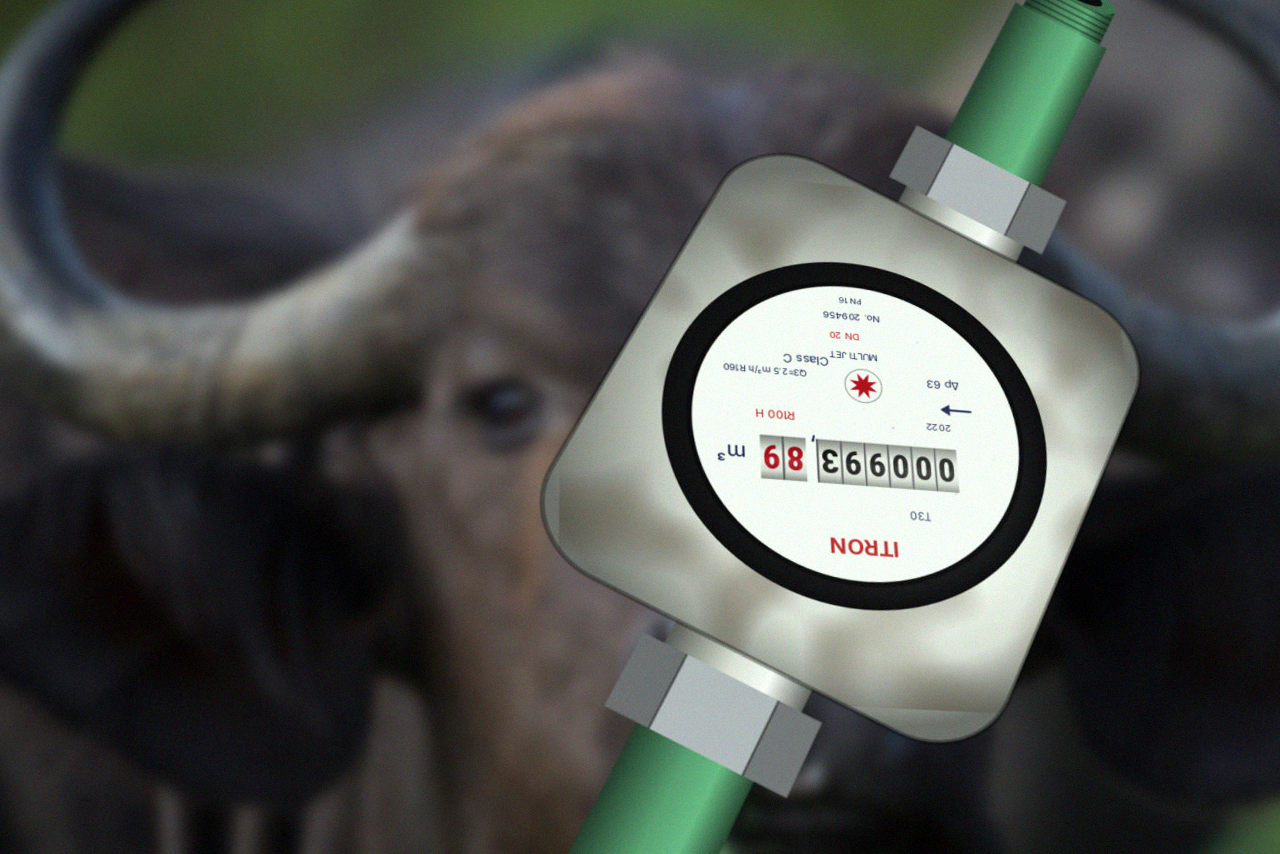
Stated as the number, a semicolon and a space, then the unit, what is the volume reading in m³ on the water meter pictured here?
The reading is 993.89; m³
